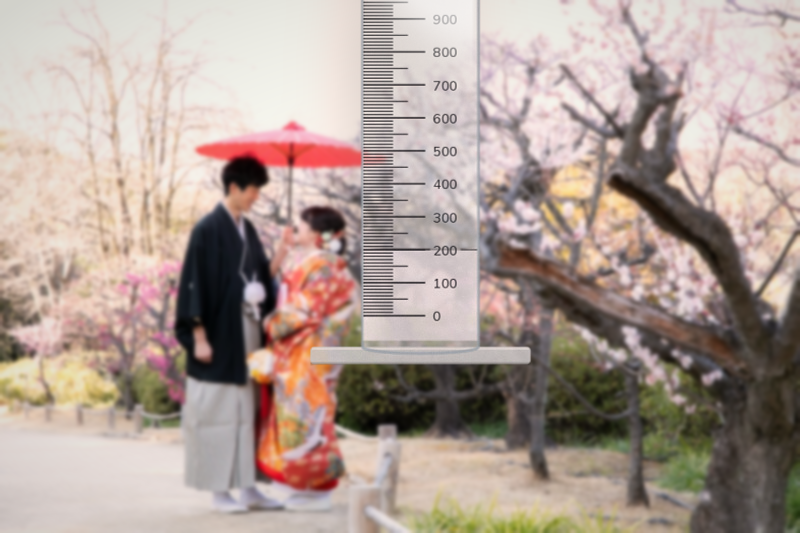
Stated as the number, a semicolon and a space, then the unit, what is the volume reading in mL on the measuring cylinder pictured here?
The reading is 200; mL
